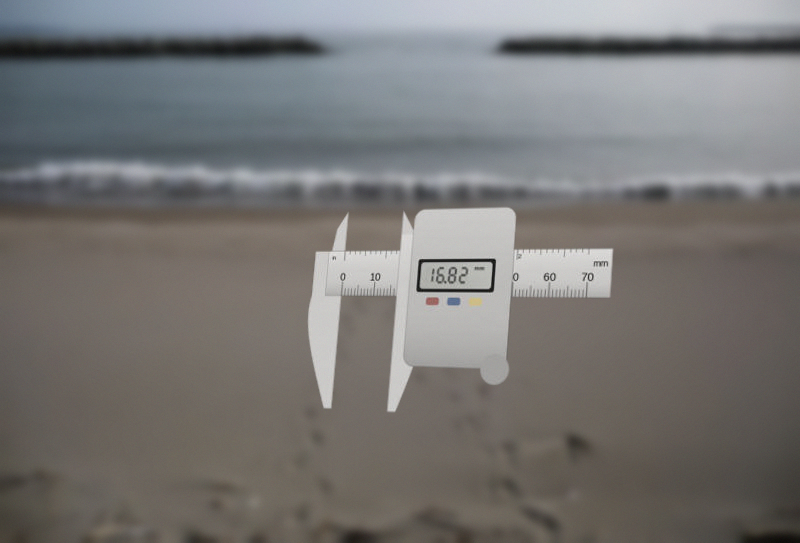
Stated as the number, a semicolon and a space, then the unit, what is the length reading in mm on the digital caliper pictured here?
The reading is 16.82; mm
